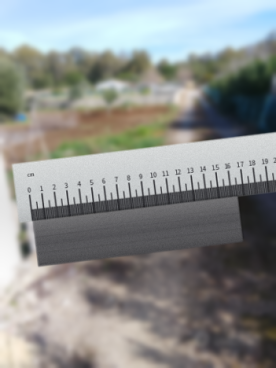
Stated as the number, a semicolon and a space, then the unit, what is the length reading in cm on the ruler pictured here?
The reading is 16.5; cm
